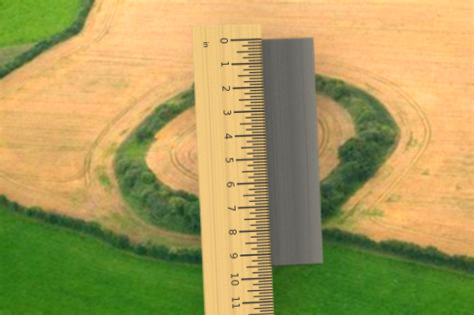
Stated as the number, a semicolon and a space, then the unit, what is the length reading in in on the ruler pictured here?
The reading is 9.5; in
